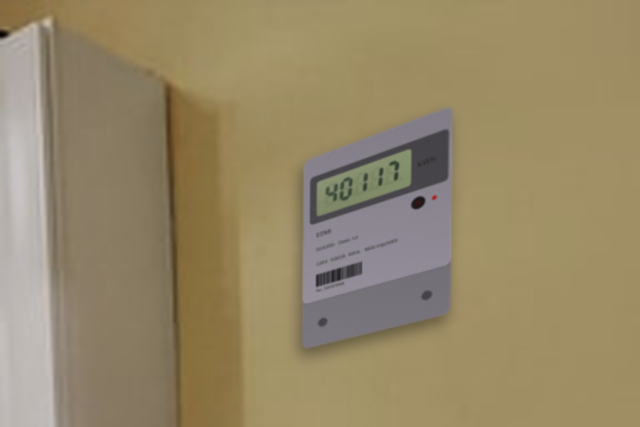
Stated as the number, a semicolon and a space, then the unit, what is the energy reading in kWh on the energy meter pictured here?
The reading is 40117; kWh
